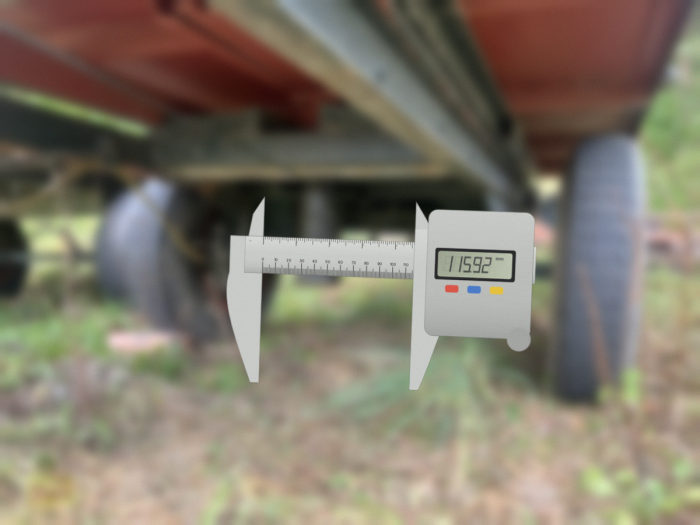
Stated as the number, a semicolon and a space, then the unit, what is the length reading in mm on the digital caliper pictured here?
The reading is 115.92; mm
